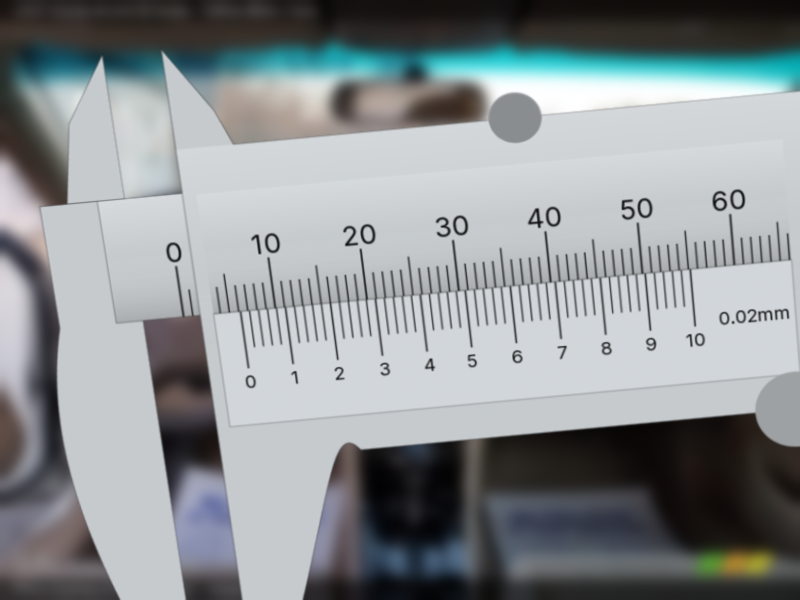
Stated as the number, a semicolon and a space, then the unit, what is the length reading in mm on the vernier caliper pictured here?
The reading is 6.2; mm
